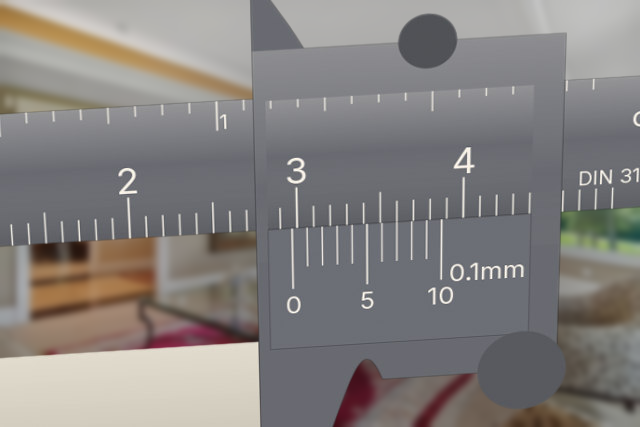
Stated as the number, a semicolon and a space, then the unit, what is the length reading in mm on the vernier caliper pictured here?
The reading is 29.7; mm
